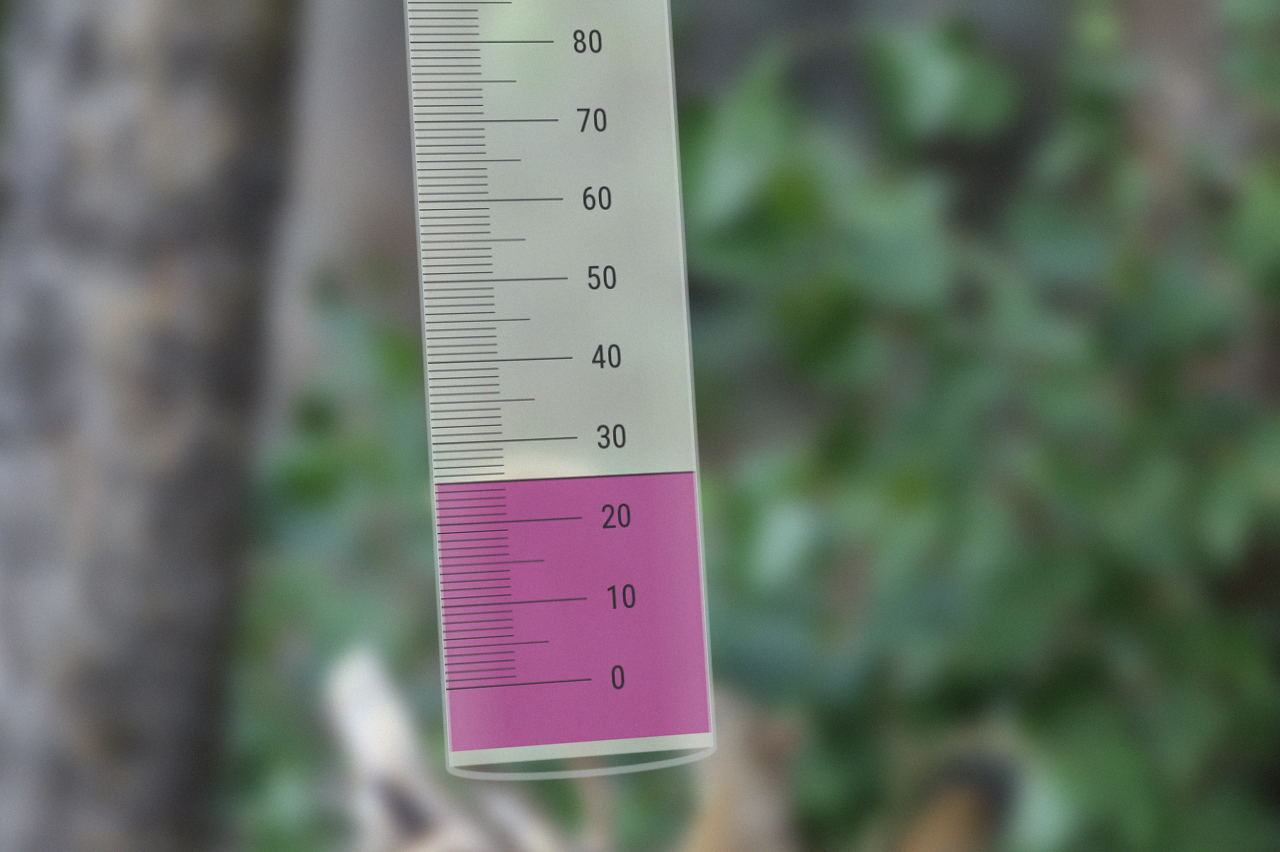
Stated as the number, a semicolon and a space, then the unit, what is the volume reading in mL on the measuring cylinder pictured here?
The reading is 25; mL
